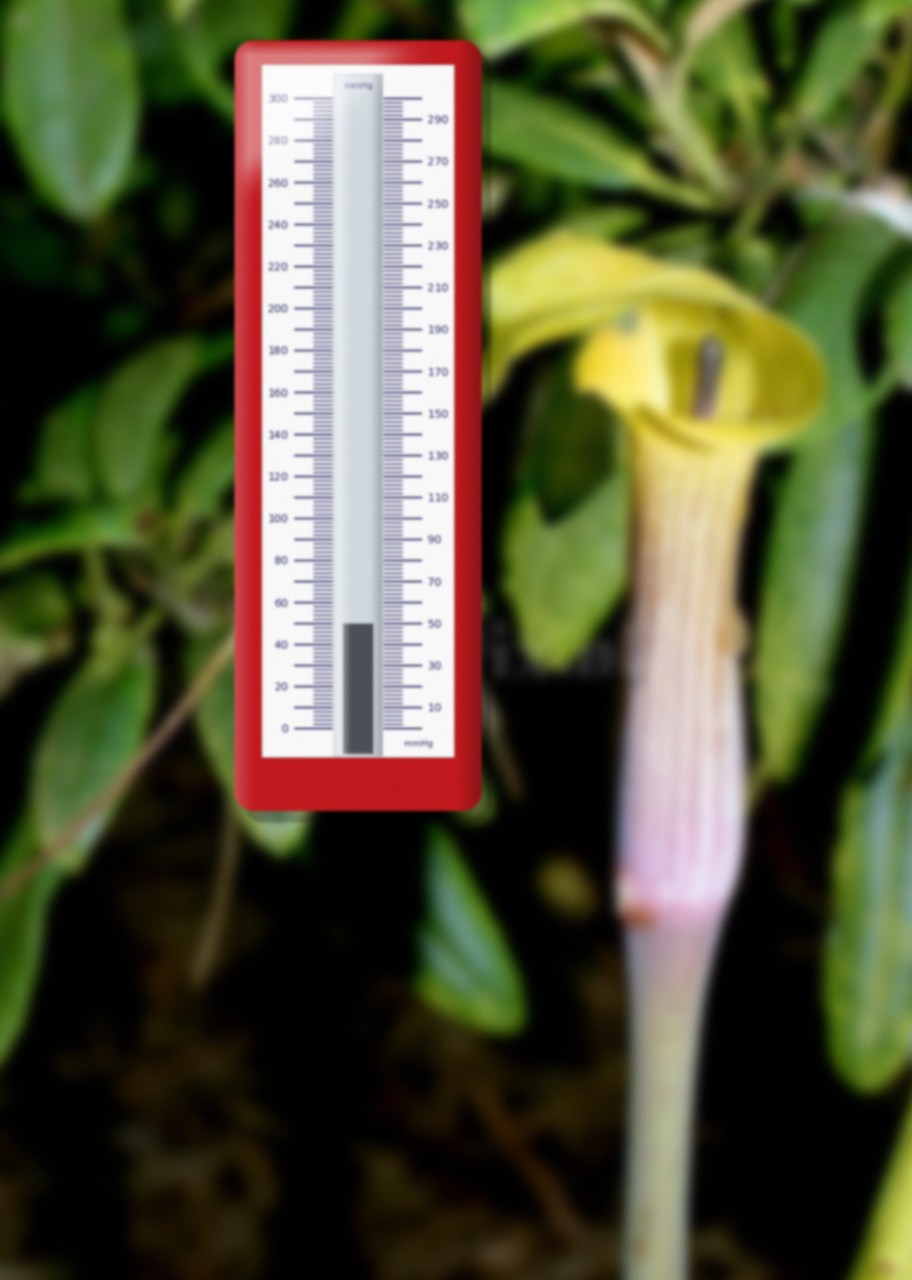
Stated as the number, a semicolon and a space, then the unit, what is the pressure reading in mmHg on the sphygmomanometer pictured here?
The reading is 50; mmHg
